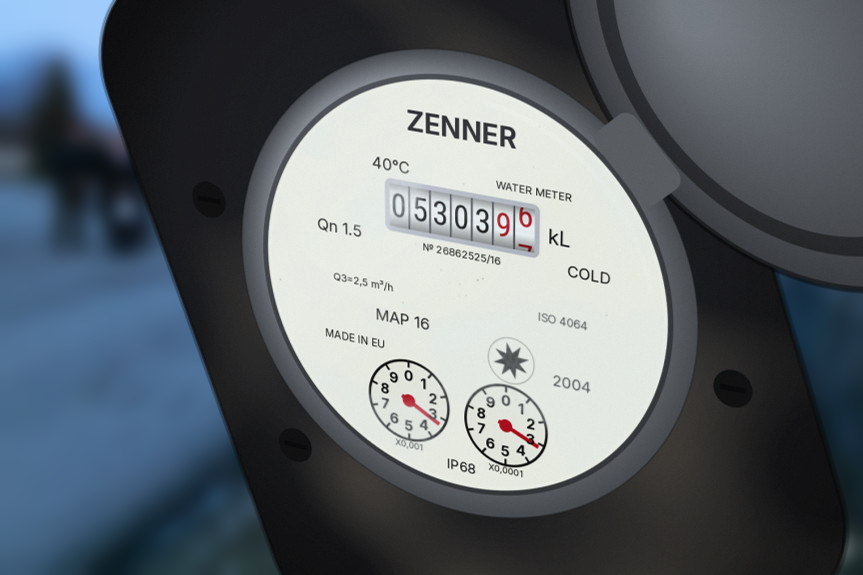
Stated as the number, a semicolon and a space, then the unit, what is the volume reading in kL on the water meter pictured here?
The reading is 5303.9633; kL
